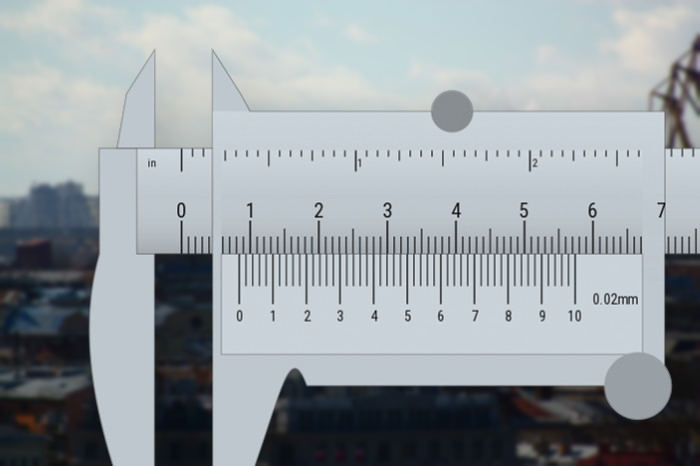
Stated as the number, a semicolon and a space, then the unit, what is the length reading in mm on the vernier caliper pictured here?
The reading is 8.4; mm
